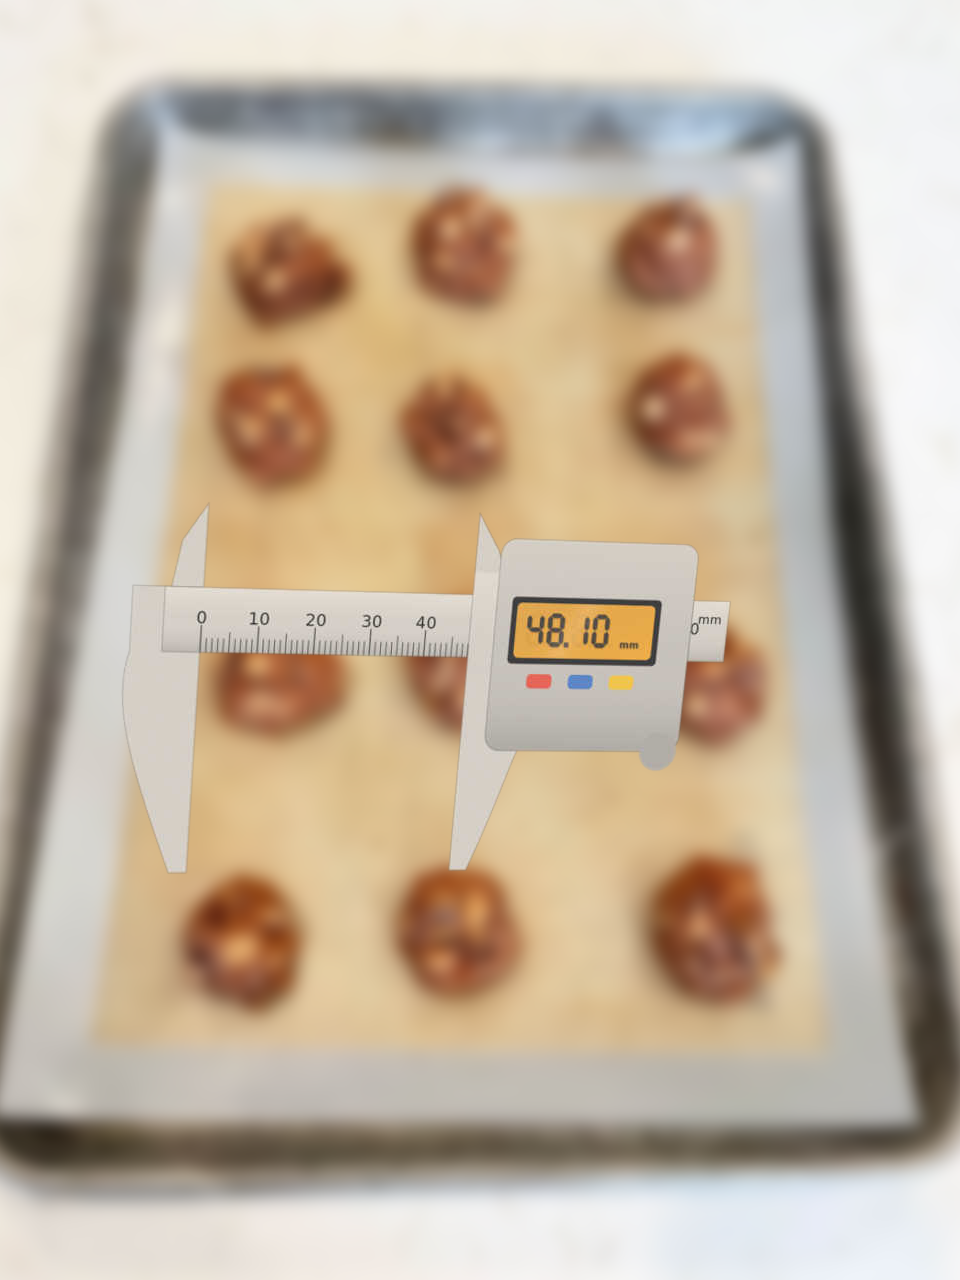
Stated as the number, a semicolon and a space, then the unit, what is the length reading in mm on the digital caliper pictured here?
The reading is 48.10; mm
